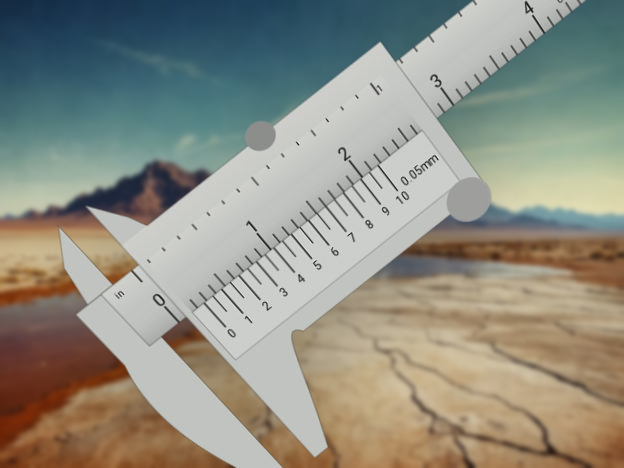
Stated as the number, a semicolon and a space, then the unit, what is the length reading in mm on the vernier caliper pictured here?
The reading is 2.7; mm
